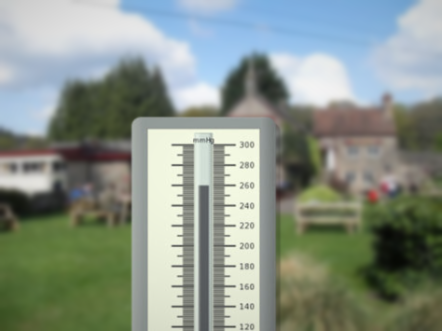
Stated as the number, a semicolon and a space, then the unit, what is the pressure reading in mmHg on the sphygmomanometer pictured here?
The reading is 260; mmHg
